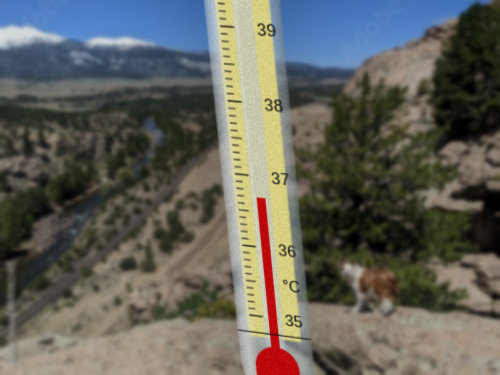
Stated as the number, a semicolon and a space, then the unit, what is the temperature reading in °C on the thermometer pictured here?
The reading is 36.7; °C
